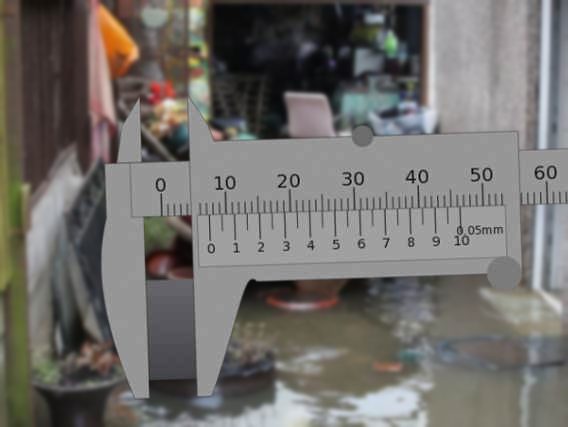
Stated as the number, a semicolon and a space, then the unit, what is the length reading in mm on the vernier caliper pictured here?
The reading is 7.4; mm
